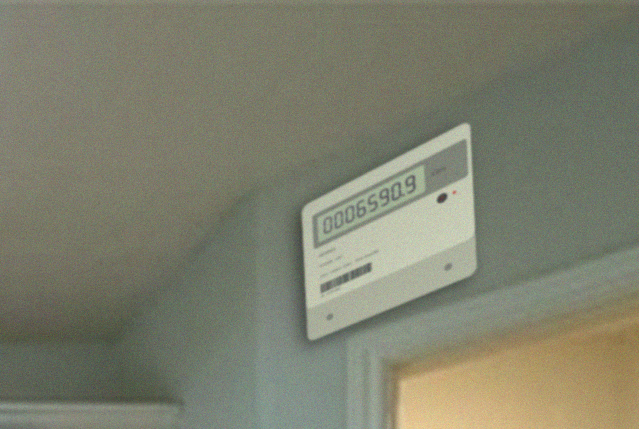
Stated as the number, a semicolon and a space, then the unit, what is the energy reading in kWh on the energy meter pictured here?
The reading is 6590.9; kWh
